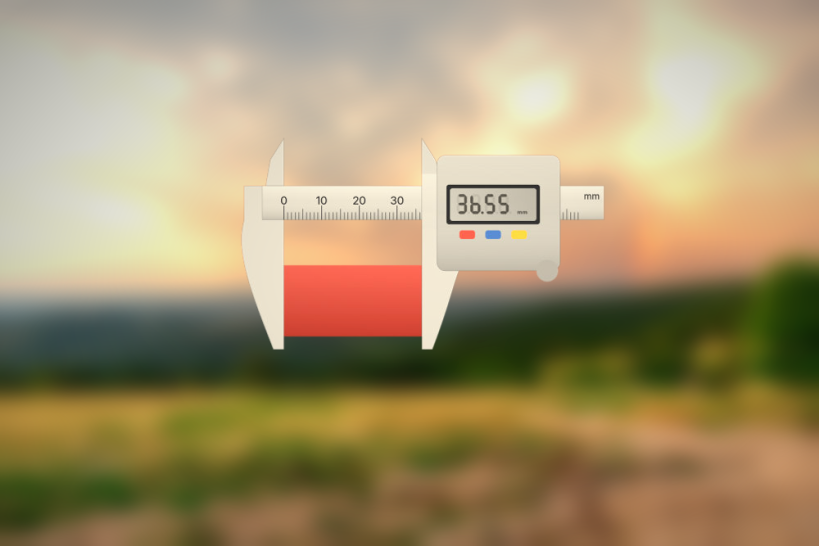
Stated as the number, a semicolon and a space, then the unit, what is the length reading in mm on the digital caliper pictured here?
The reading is 36.55; mm
